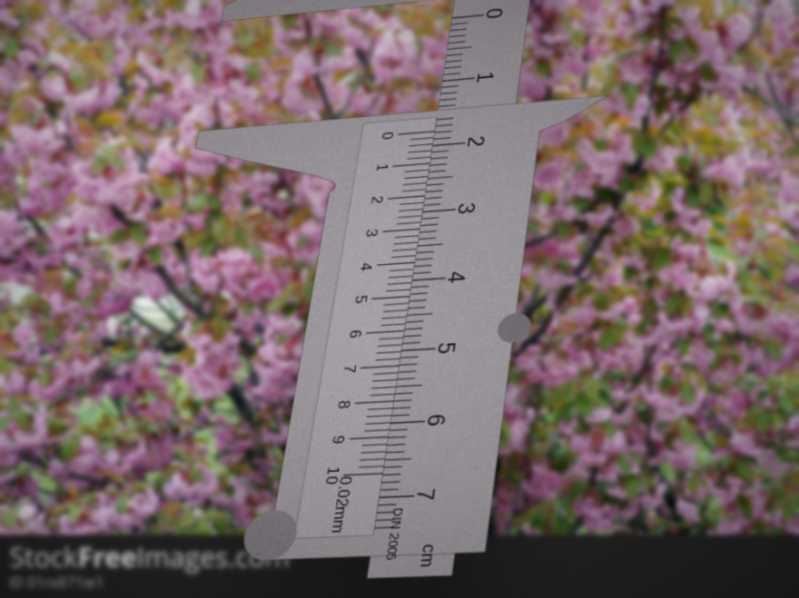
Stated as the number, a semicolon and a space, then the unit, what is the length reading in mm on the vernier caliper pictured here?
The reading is 17.8; mm
